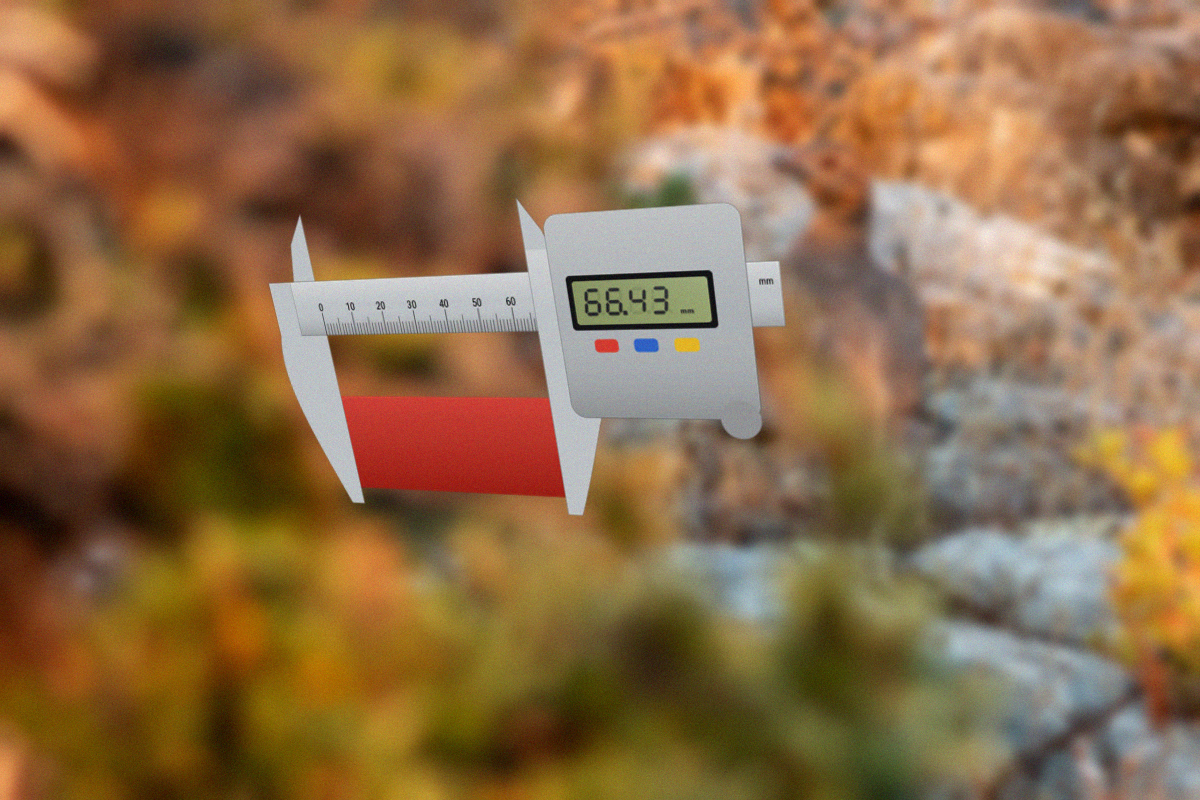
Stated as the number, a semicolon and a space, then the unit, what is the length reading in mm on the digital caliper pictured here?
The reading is 66.43; mm
